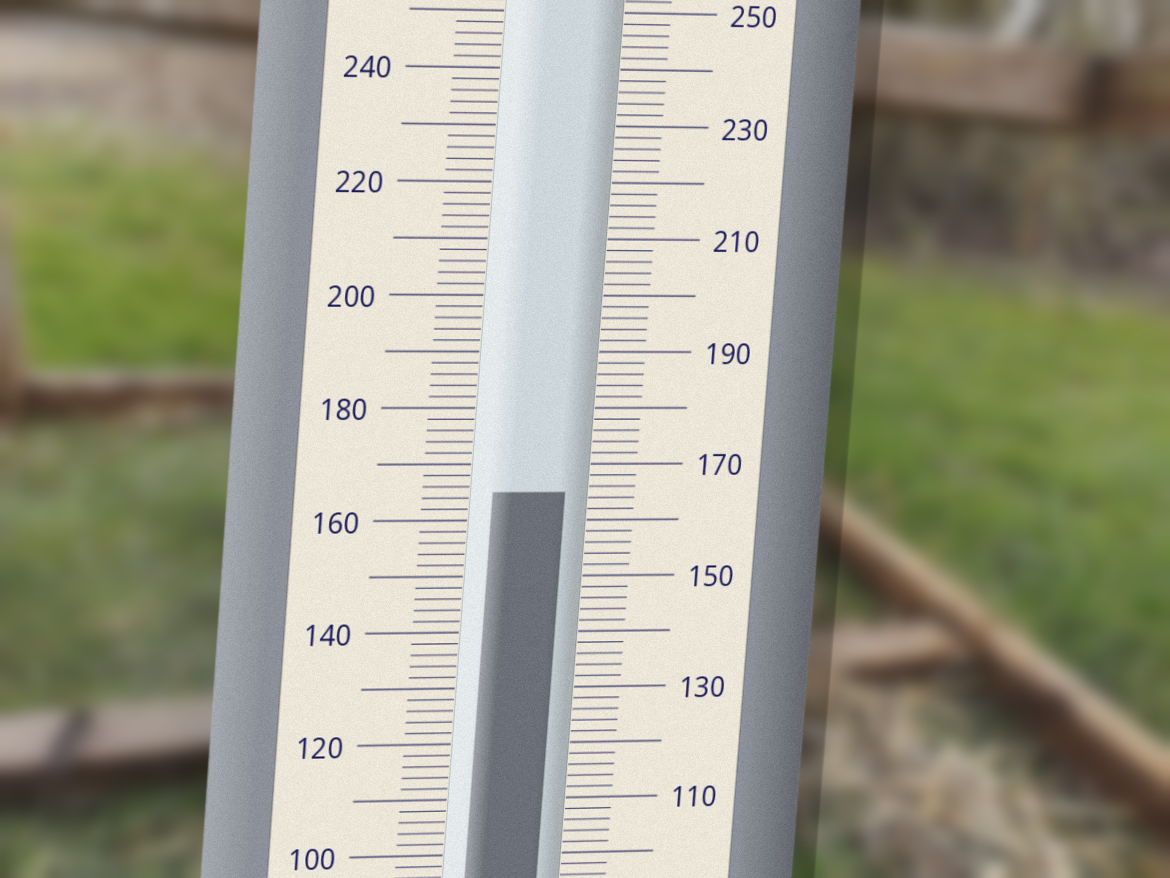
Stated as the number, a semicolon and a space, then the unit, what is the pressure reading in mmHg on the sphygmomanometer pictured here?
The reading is 165; mmHg
